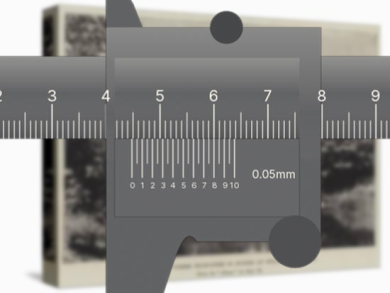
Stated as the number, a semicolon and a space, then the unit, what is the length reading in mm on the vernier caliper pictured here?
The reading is 44.8; mm
